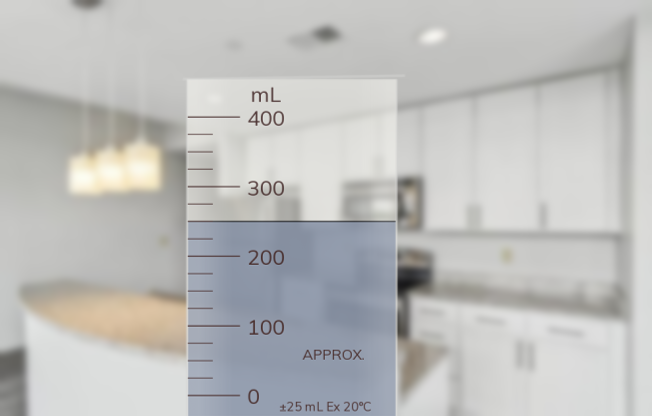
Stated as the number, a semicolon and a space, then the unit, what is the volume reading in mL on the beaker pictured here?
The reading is 250; mL
